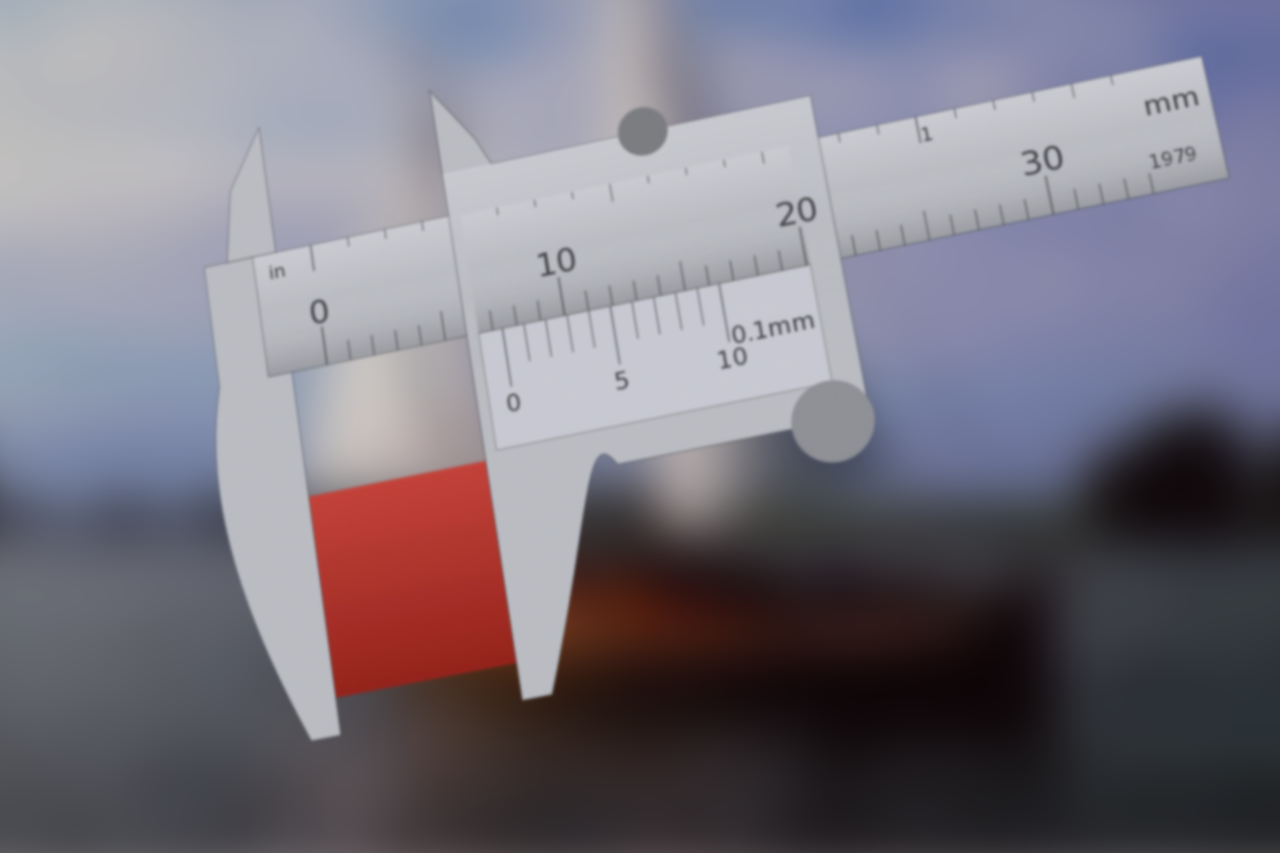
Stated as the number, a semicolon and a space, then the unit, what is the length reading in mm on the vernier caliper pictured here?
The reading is 7.4; mm
